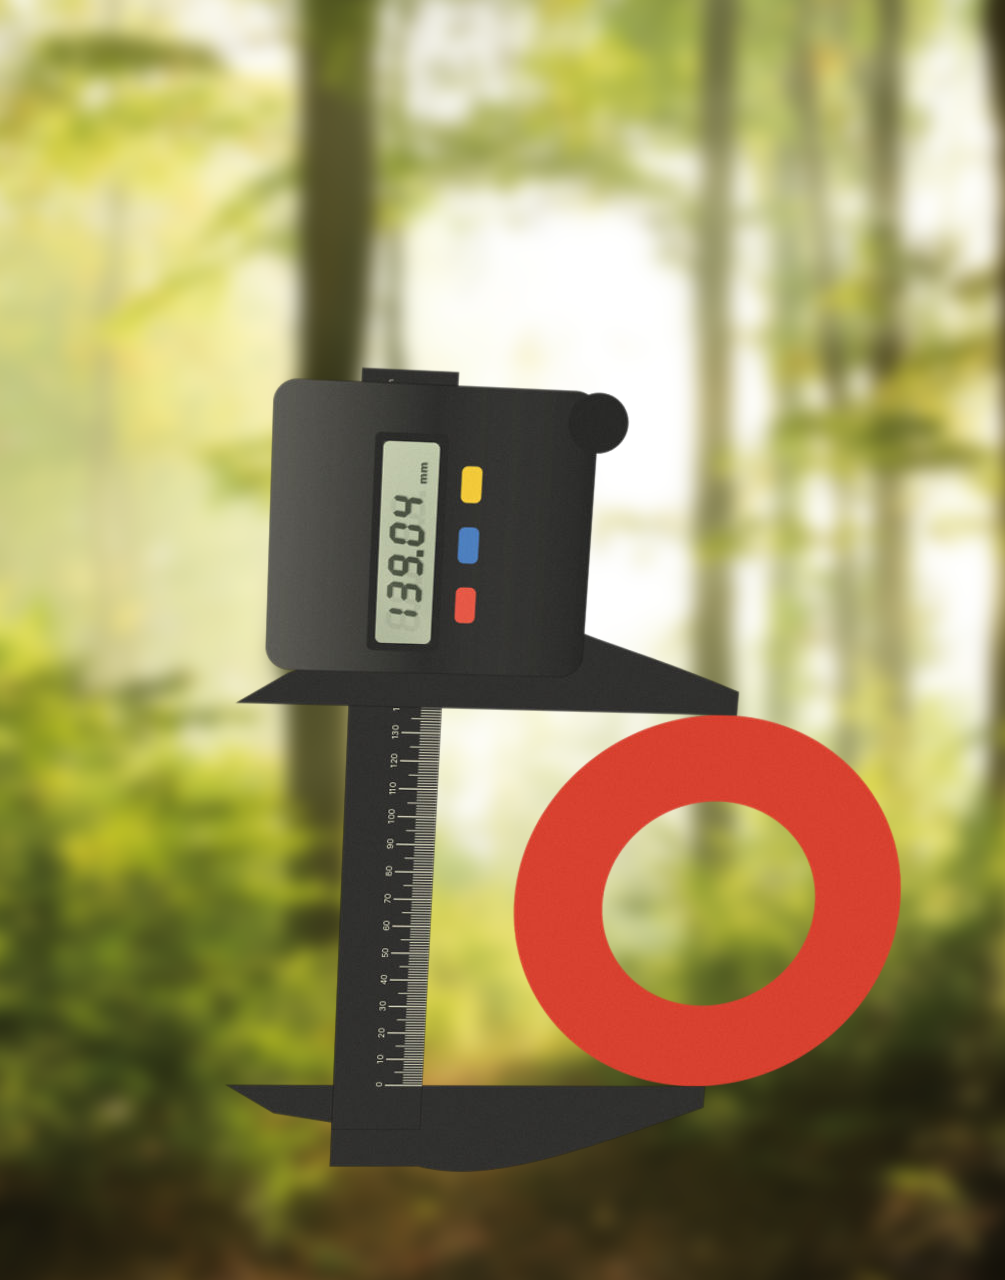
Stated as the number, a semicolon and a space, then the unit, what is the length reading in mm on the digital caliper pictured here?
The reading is 139.04; mm
